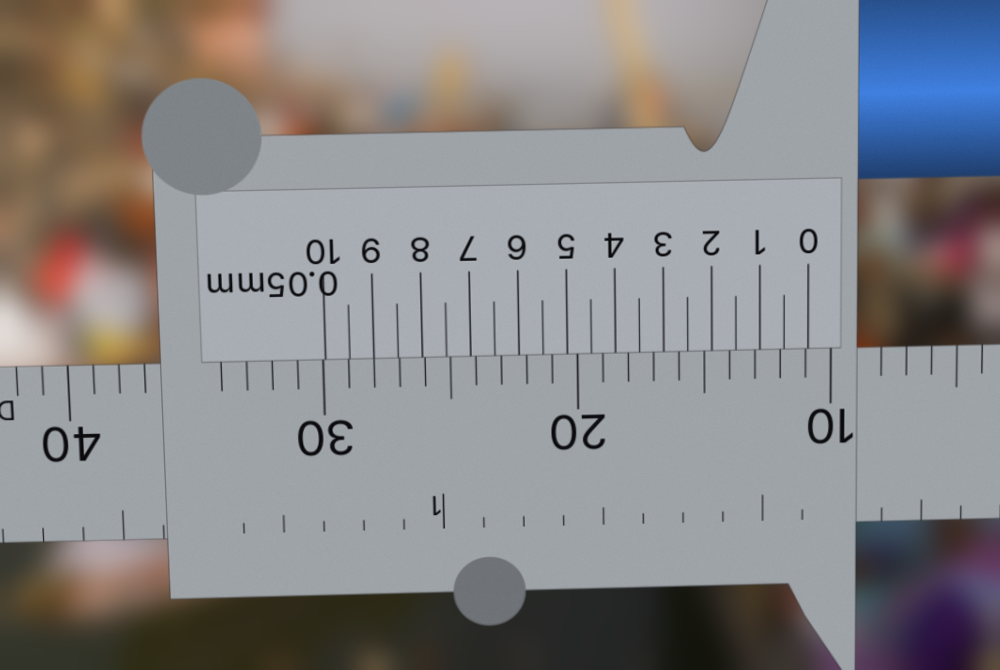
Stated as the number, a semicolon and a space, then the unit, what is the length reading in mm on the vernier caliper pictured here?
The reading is 10.90; mm
